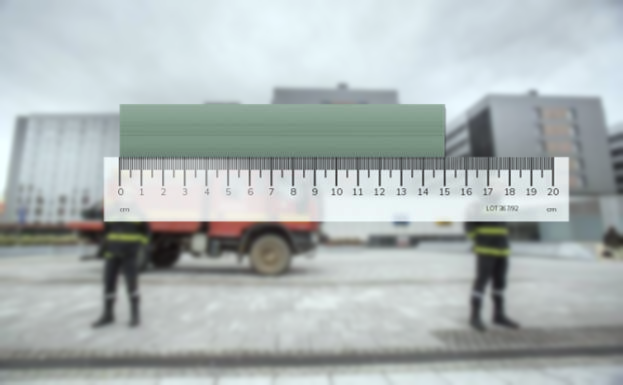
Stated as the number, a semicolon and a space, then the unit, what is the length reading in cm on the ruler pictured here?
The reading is 15; cm
